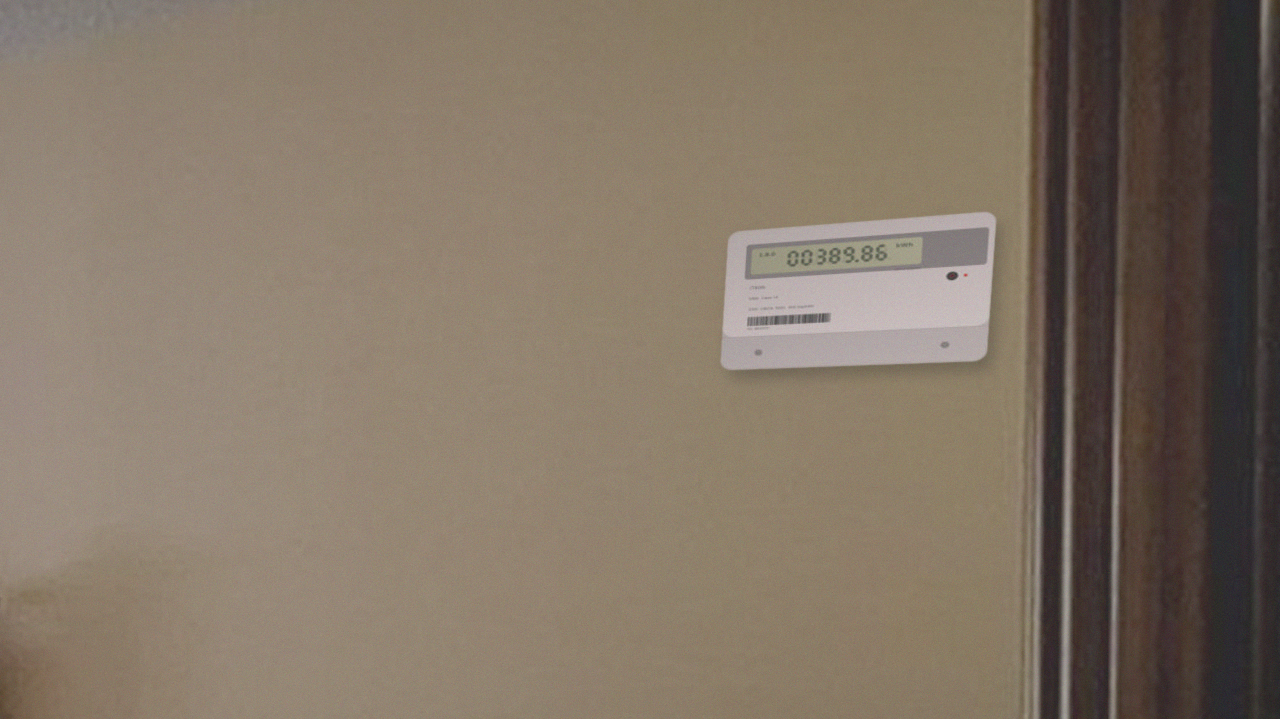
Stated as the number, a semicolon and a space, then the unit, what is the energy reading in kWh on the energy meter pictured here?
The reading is 389.86; kWh
